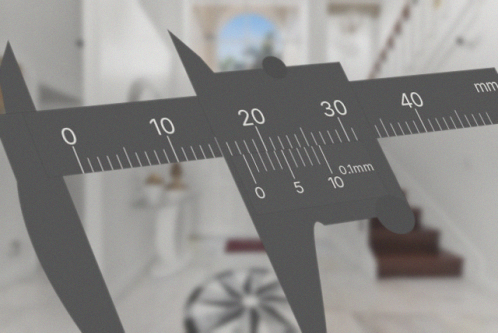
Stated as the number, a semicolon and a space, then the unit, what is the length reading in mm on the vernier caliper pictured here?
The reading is 17.2; mm
